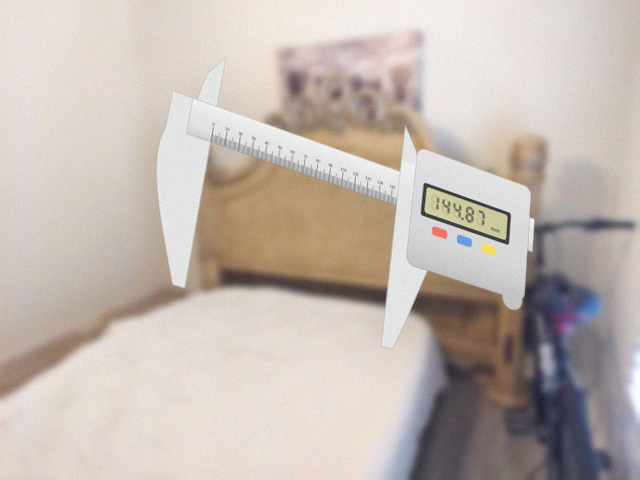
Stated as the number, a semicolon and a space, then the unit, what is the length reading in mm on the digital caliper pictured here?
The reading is 144.87; mm
